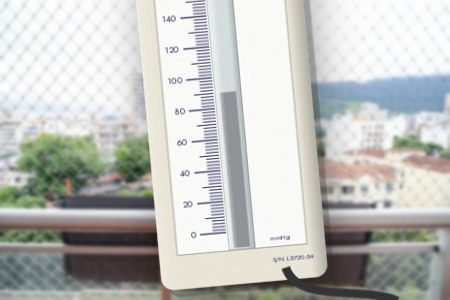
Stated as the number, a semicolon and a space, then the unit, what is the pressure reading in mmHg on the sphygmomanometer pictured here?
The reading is 90; mmHg
